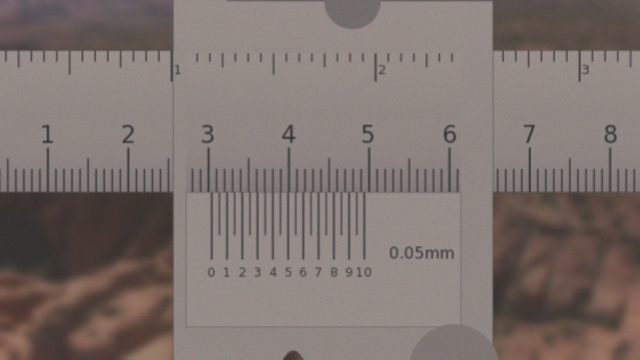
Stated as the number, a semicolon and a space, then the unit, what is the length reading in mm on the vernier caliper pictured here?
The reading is 30.4; mm
